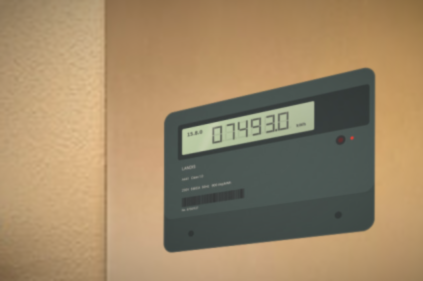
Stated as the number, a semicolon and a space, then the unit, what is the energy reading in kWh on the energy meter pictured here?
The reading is 7493.0; kWh
